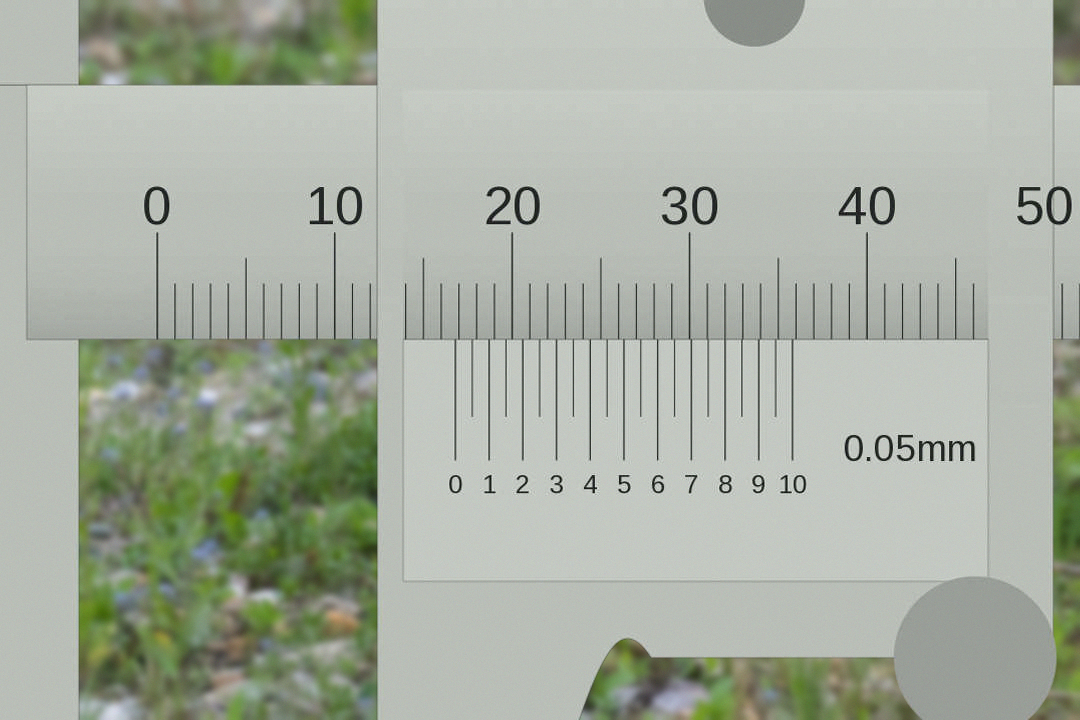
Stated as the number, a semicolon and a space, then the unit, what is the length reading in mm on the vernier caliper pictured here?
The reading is 16.8; mm
